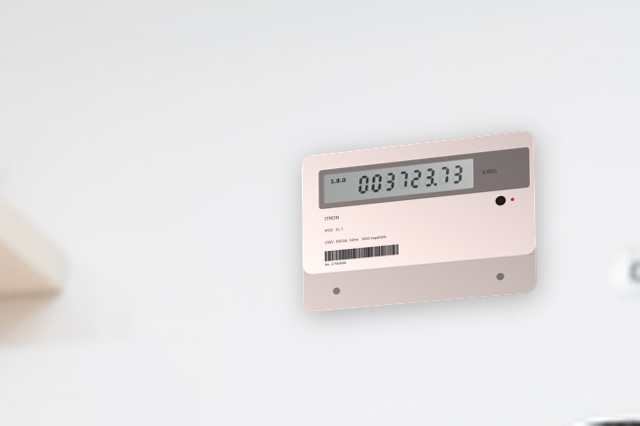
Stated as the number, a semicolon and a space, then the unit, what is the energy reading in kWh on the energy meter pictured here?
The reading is 3723.73; kWh
